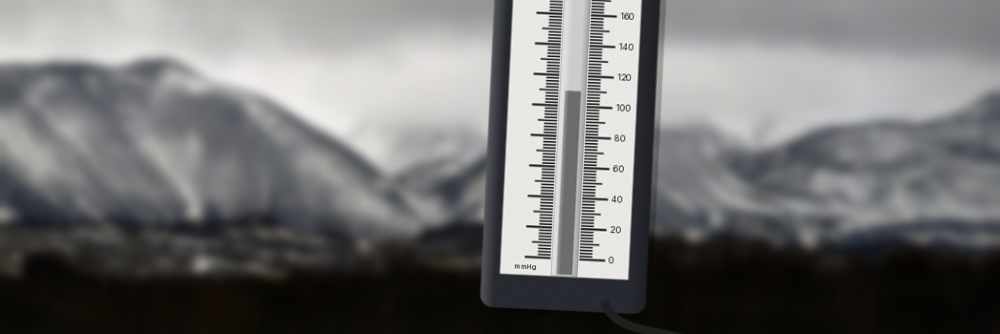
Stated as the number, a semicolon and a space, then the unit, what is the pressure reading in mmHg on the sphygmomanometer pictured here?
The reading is 110; mmHg
